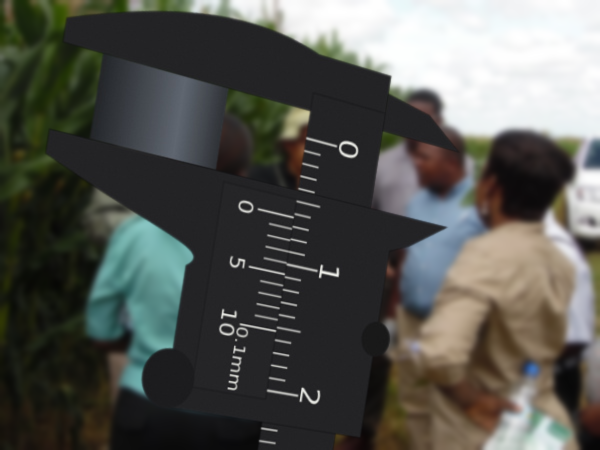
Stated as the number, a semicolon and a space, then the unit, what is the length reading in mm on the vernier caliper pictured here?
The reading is 6.3; mm
